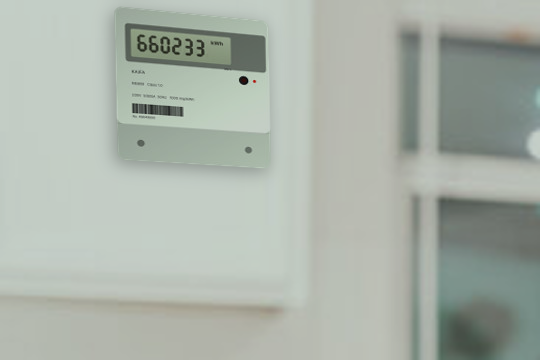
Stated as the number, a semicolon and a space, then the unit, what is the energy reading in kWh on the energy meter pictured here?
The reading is 660233; kWh
